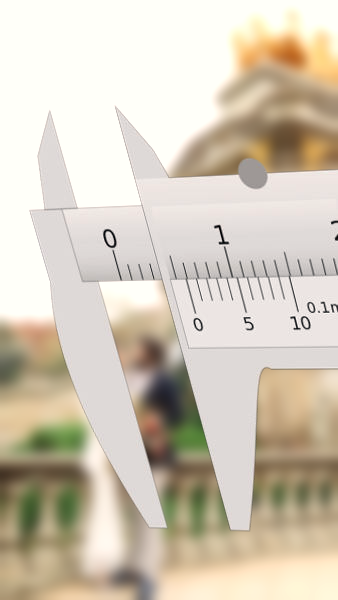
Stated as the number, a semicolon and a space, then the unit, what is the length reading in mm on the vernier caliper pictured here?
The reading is 5.9; mm
